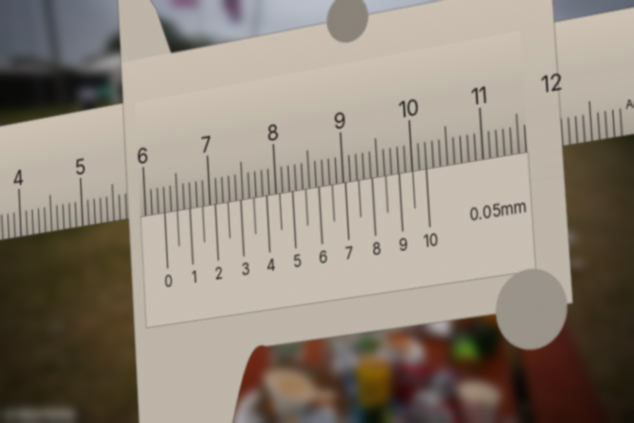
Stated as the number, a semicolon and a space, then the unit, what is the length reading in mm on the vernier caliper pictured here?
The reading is 63.0; mm
